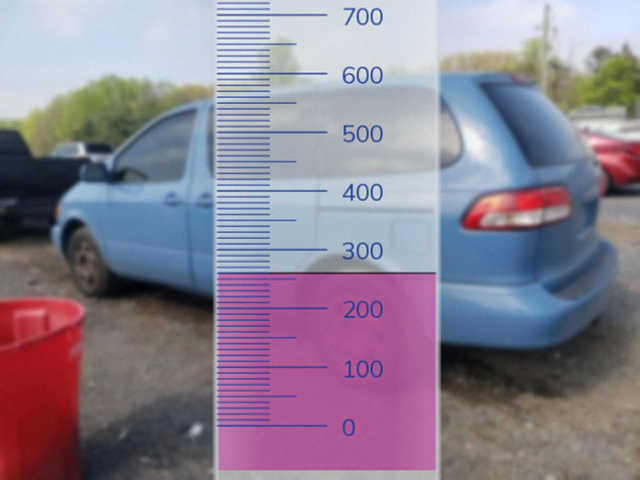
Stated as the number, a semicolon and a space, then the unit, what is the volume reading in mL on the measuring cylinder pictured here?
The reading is 260; mL
